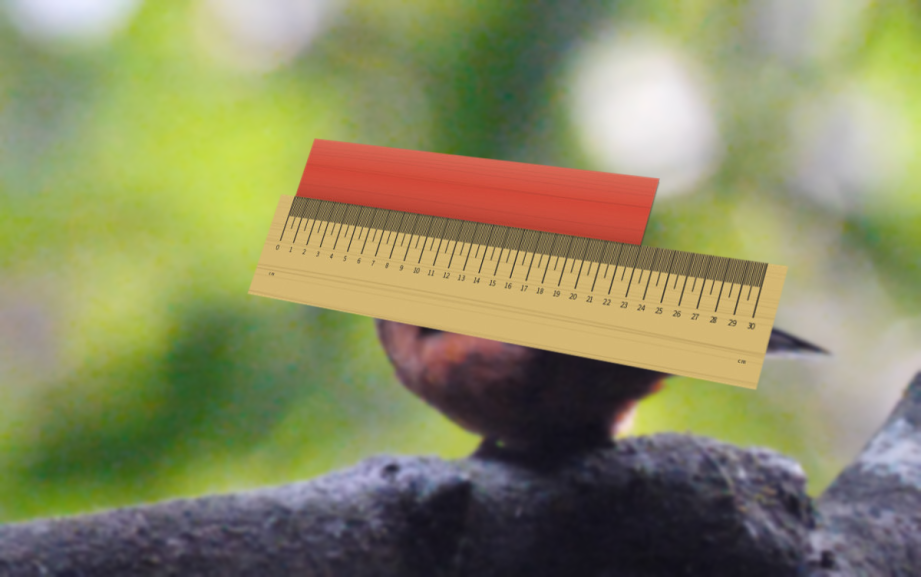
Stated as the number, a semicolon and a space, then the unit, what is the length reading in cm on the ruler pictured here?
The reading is 23; cm
